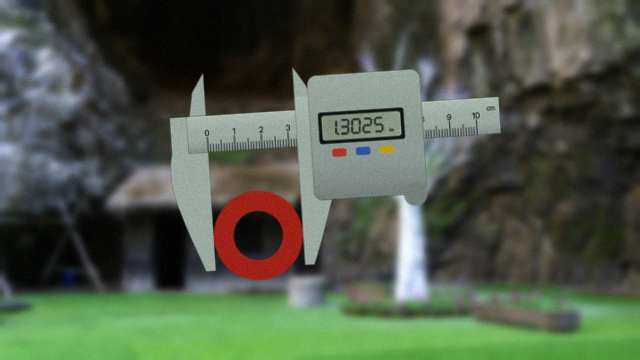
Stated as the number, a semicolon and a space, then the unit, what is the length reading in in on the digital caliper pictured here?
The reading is 1.3025; in
